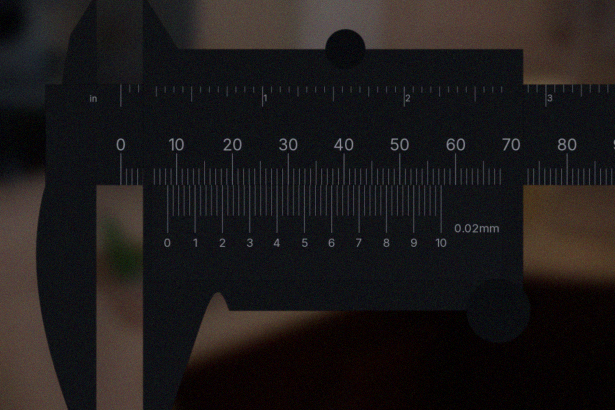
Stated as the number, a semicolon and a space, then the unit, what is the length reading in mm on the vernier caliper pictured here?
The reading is 8.4; mm
